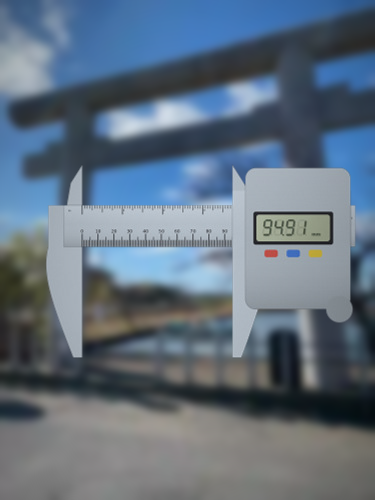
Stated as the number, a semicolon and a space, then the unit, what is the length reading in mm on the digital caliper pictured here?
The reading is 94.91; mm
